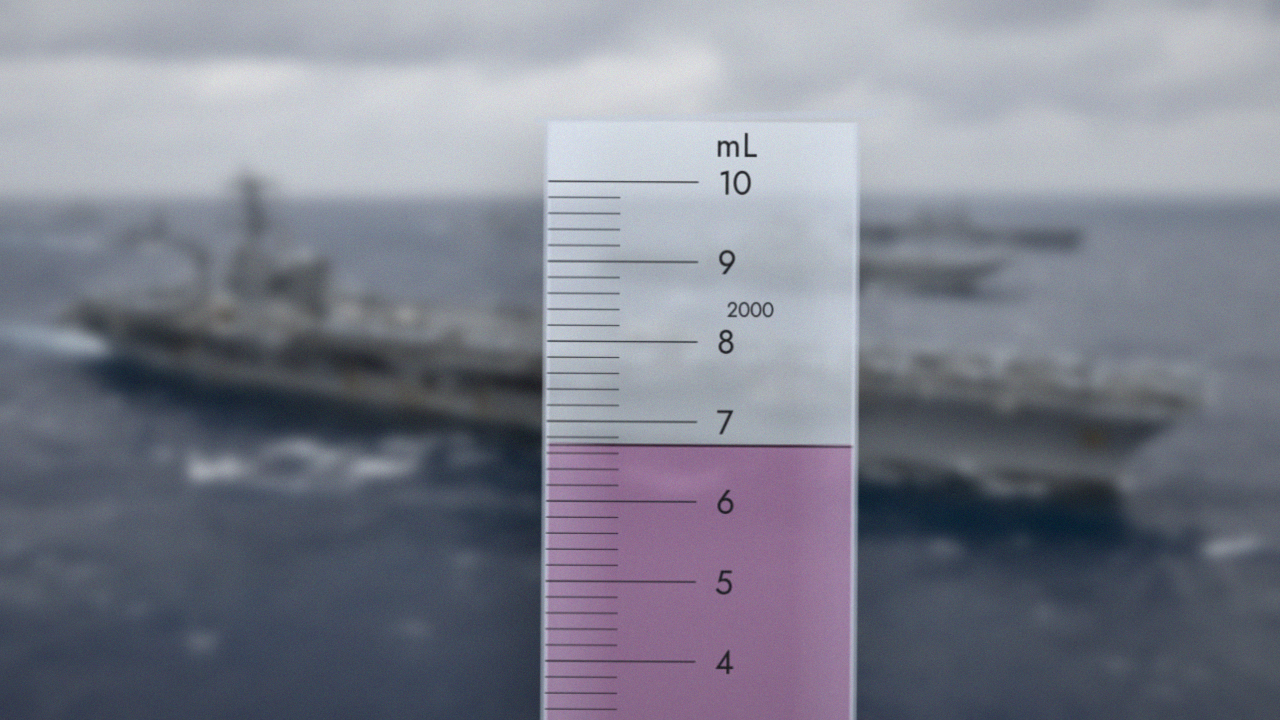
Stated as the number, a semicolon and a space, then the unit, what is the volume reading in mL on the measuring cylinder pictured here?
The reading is 6.7; mL
